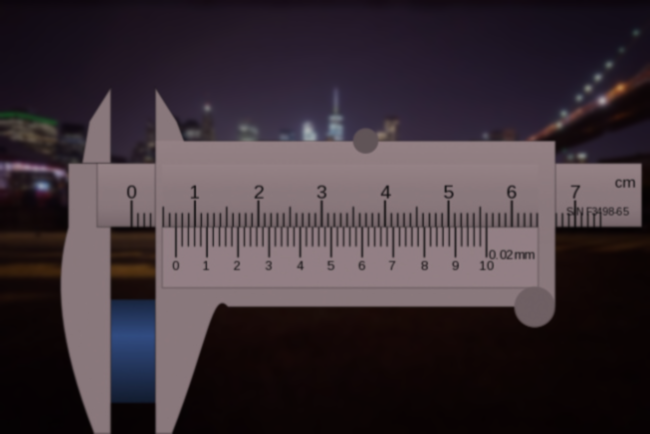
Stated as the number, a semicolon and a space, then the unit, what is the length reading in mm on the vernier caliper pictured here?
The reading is 7.0; mm
